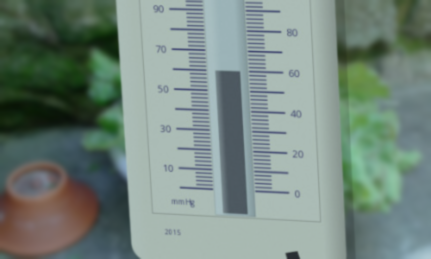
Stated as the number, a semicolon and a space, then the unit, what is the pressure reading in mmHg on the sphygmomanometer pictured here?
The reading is 60; mmHg
